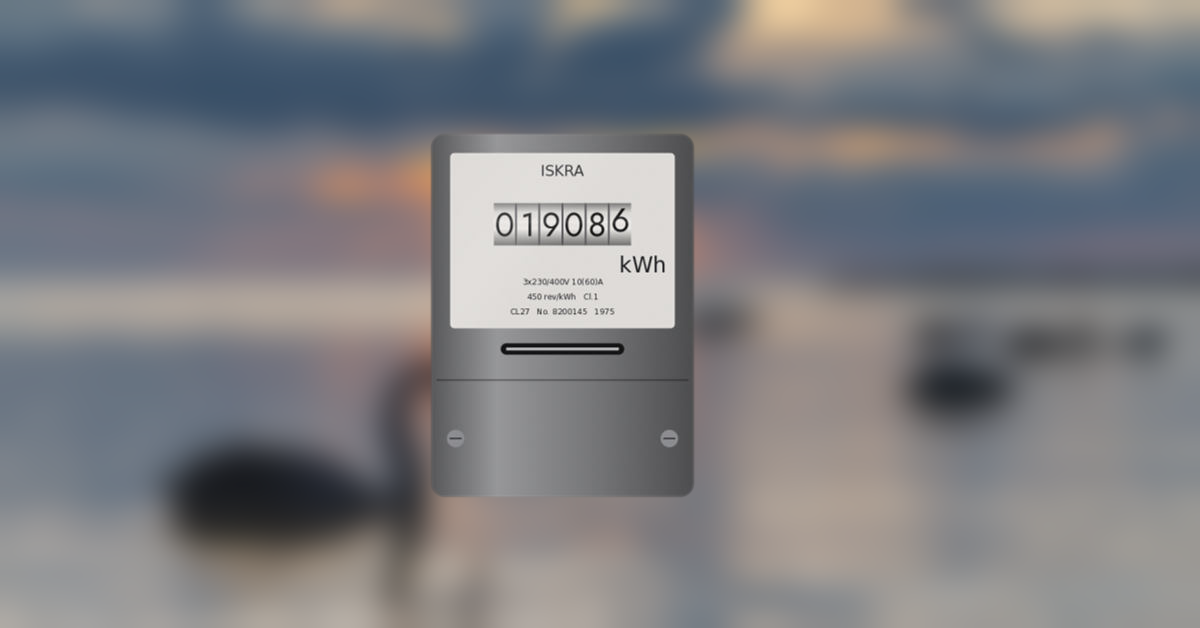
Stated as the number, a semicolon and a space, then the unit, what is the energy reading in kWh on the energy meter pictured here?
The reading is 19086; kWh
